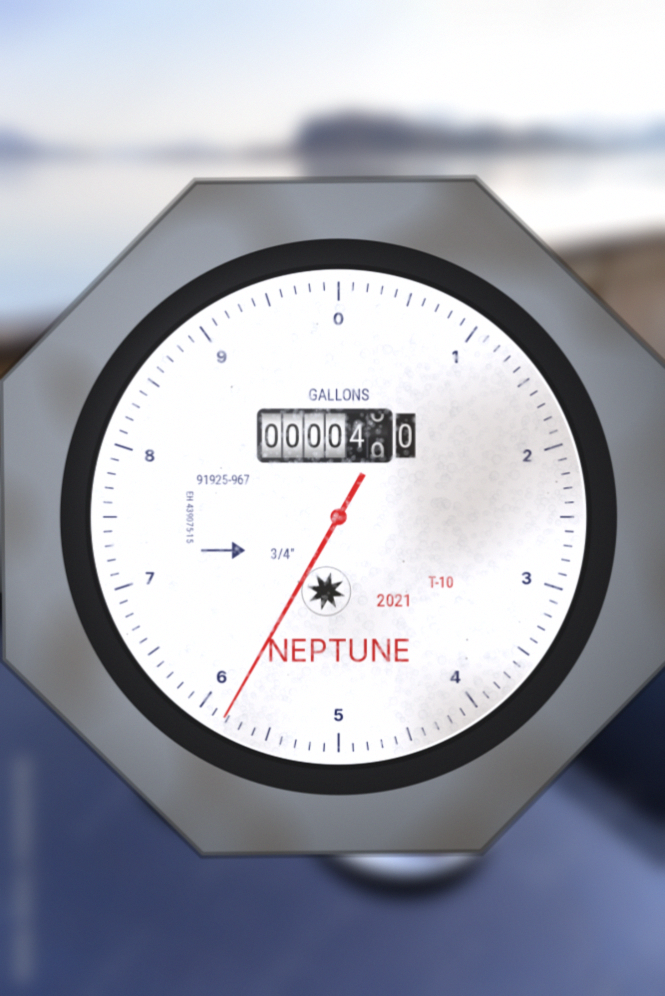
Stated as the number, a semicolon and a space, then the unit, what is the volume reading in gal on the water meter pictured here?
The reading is 485.8; gal
